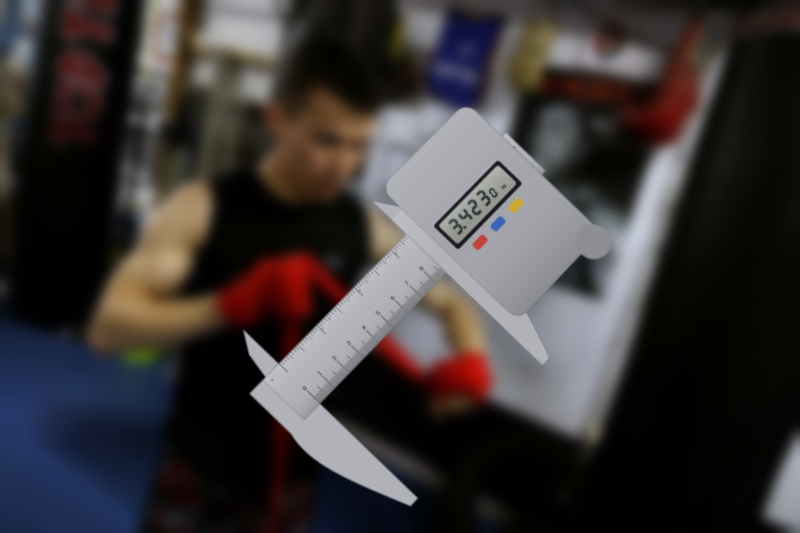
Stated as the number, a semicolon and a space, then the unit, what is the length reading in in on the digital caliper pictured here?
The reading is 3.4230; in
